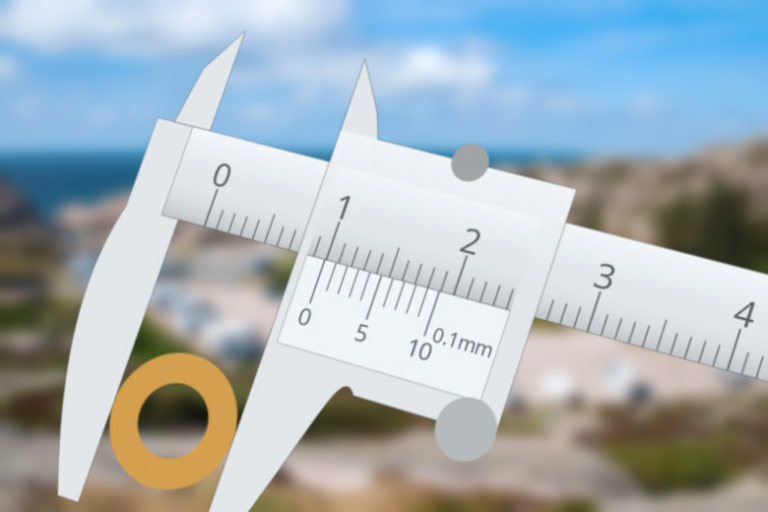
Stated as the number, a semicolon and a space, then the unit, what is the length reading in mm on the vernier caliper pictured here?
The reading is 9.9; mm
